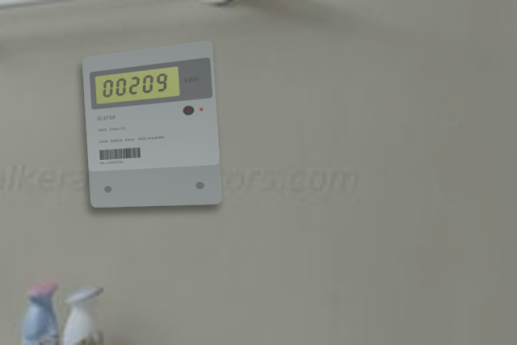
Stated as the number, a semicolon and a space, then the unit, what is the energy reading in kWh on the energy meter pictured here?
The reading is 209; kWh
